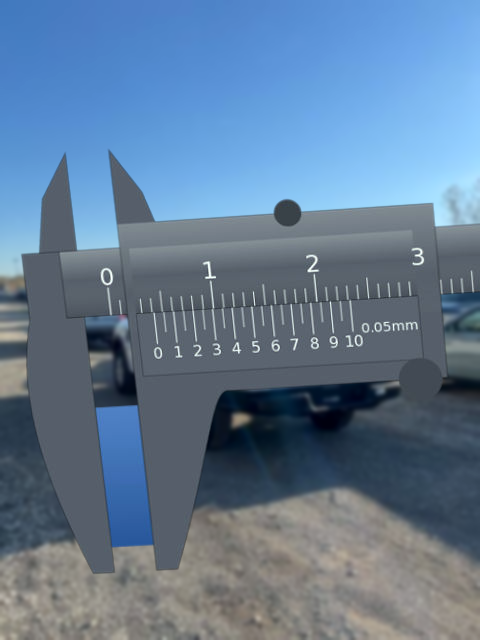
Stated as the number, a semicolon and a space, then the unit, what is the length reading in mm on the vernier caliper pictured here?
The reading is 4.2; mm
